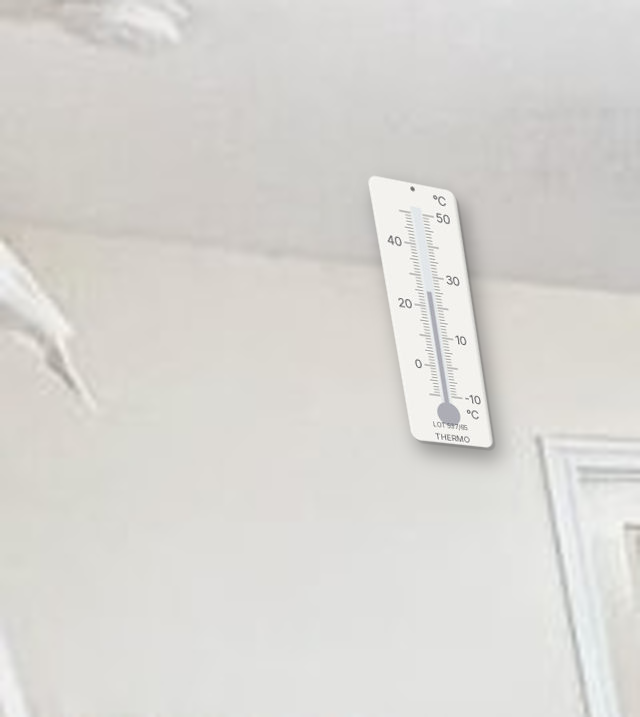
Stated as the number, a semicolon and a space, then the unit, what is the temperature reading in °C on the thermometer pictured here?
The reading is 25; °C
